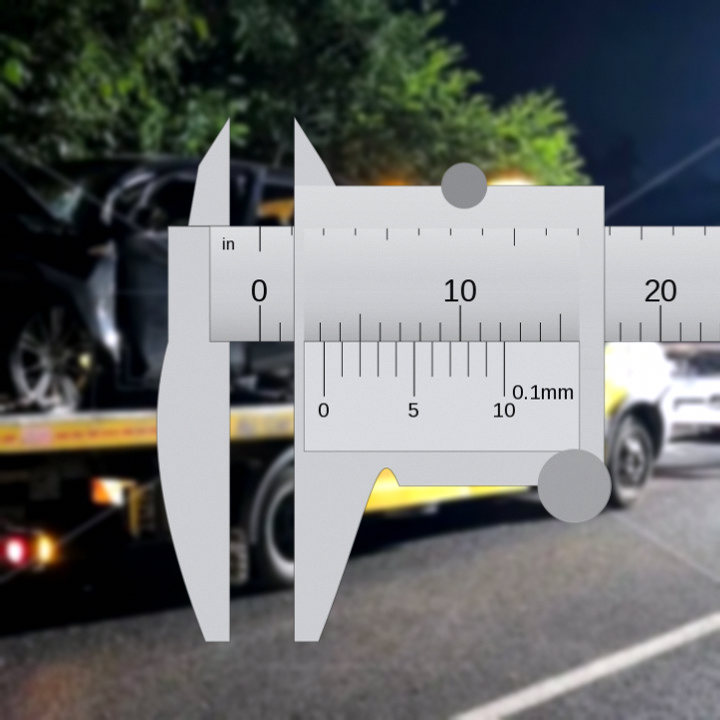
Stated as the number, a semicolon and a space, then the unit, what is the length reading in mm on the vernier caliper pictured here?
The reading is 3.2; mm
